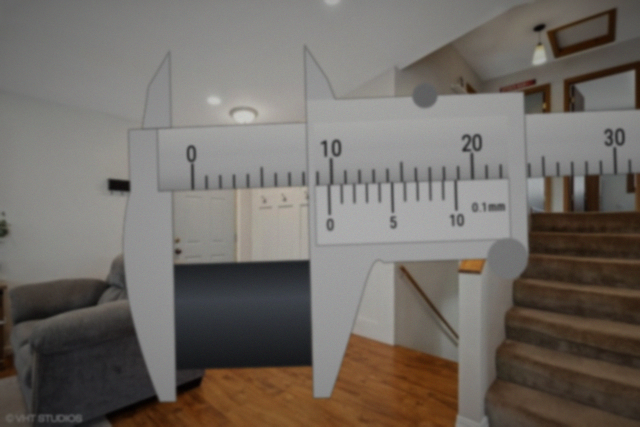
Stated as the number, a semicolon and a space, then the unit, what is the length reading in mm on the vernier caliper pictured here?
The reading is 9.8; mm
